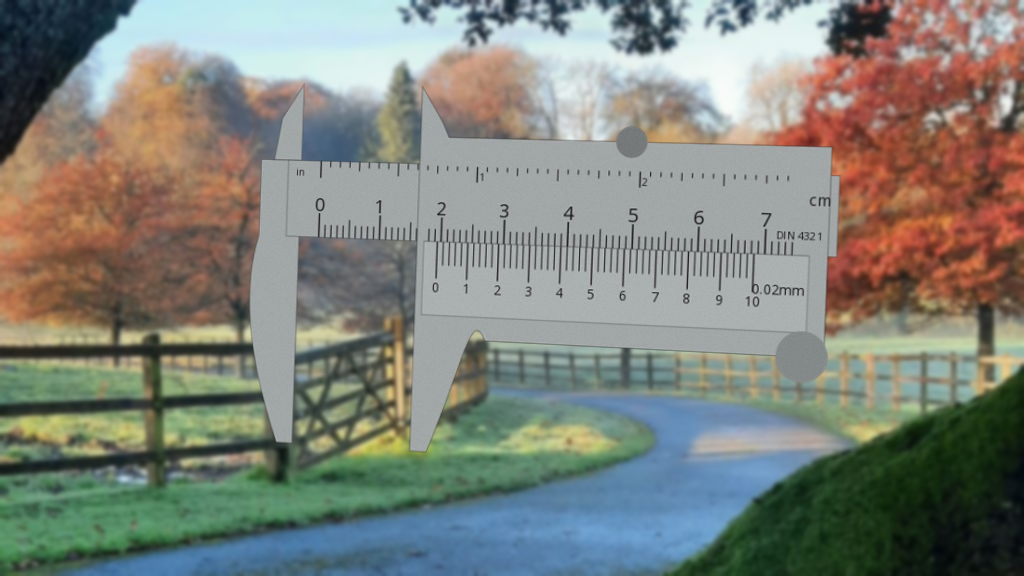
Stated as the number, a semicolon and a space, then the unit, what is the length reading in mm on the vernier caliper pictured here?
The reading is 19.4; mm
